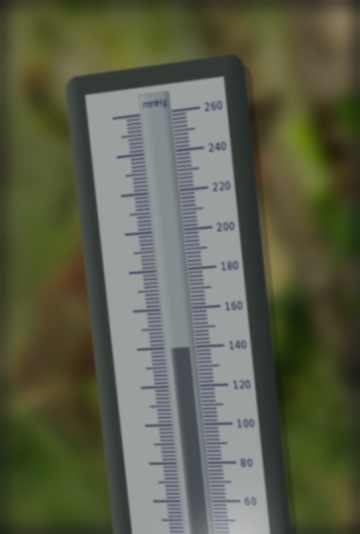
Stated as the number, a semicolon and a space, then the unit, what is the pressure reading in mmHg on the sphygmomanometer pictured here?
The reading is 140; mmHg
